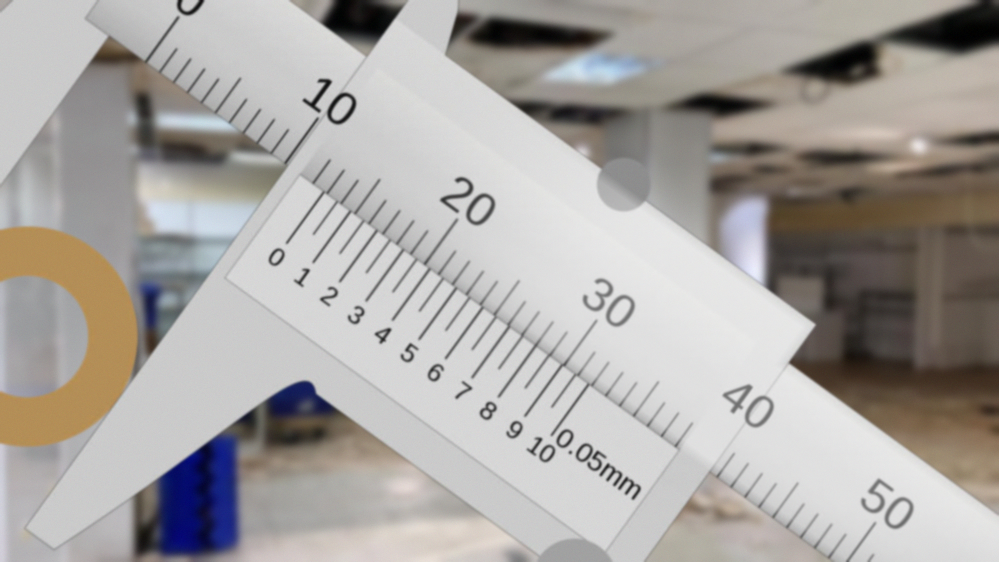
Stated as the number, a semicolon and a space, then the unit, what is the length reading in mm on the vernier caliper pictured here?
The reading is 12.8; mm
